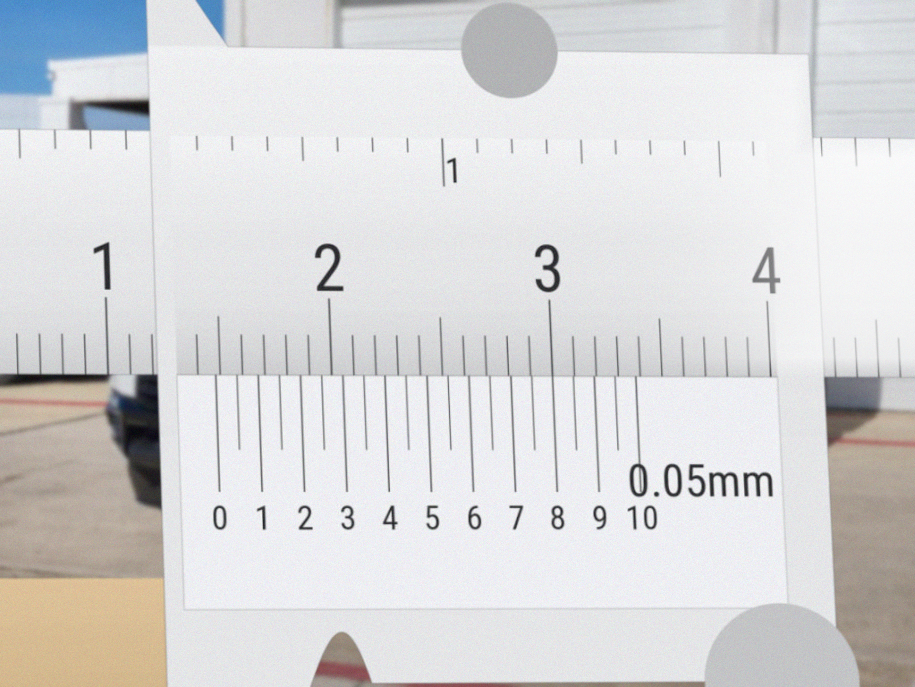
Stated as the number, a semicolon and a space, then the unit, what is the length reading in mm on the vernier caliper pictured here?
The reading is 14.8; mm
